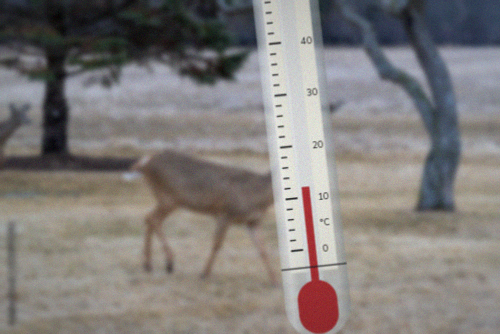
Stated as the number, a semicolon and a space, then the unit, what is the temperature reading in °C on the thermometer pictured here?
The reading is 12; °C
